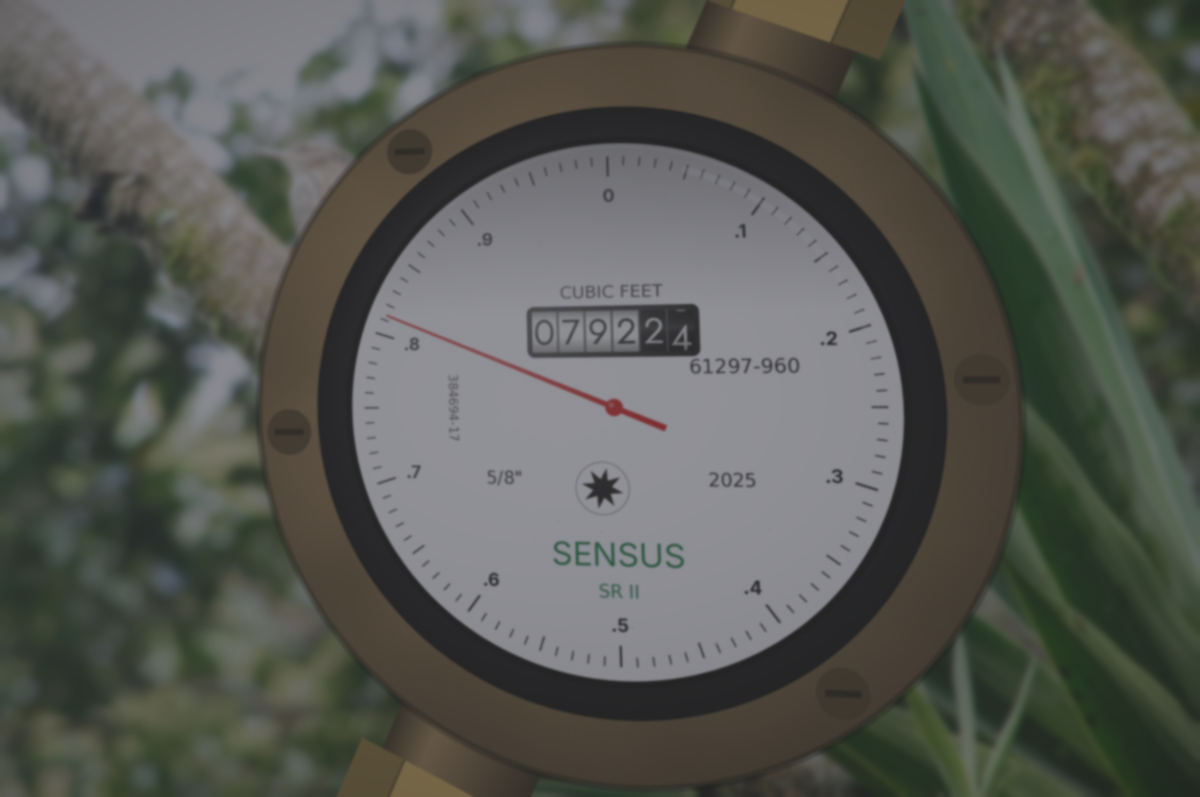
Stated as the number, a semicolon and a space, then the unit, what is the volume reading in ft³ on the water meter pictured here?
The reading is 79223.81; ft³
